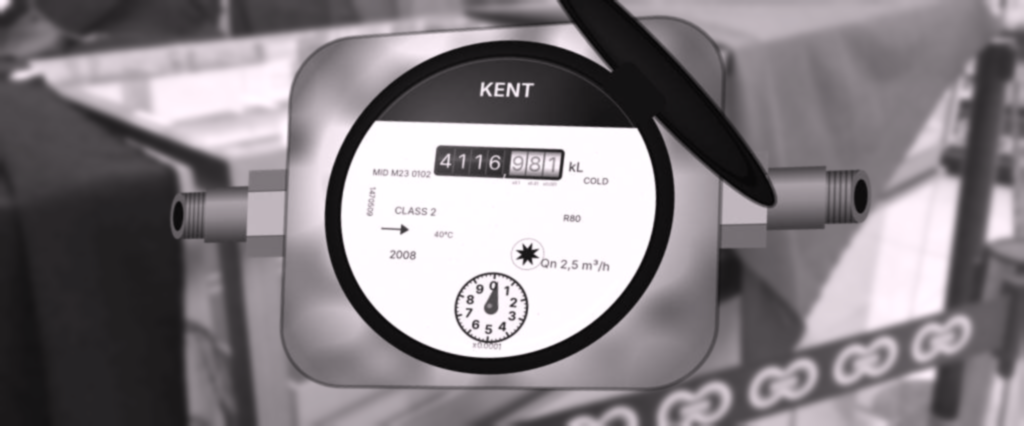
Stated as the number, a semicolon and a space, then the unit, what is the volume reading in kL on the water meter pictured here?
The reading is 4116.9810; kL
